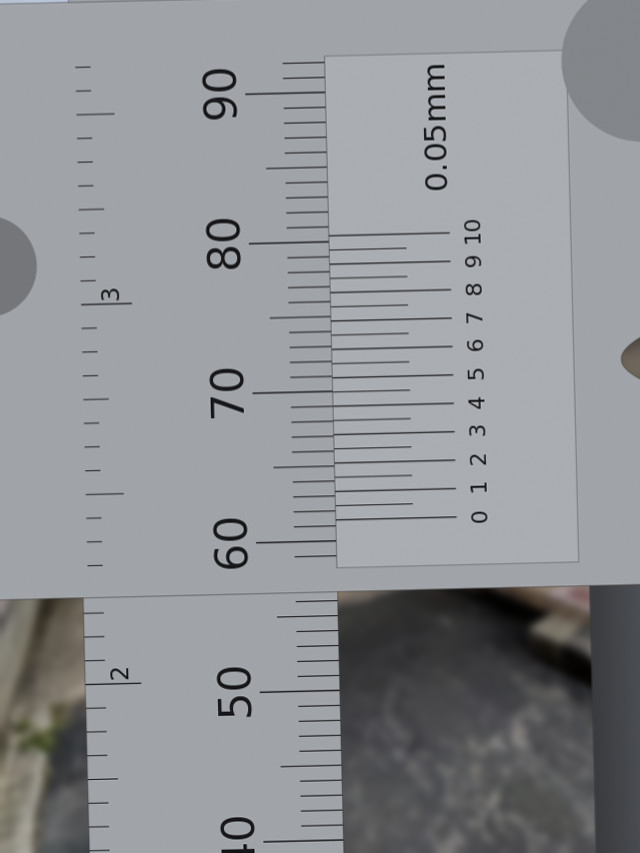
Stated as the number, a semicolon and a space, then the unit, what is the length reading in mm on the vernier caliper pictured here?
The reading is 61.4; mm
